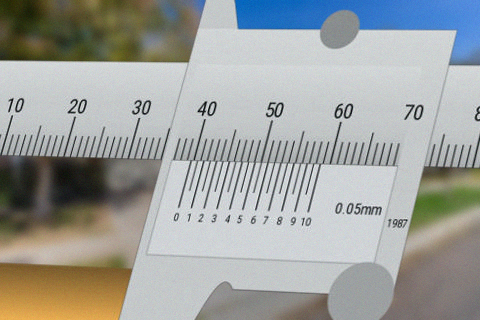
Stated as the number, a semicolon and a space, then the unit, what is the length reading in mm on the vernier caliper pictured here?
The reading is 39.6; mm
